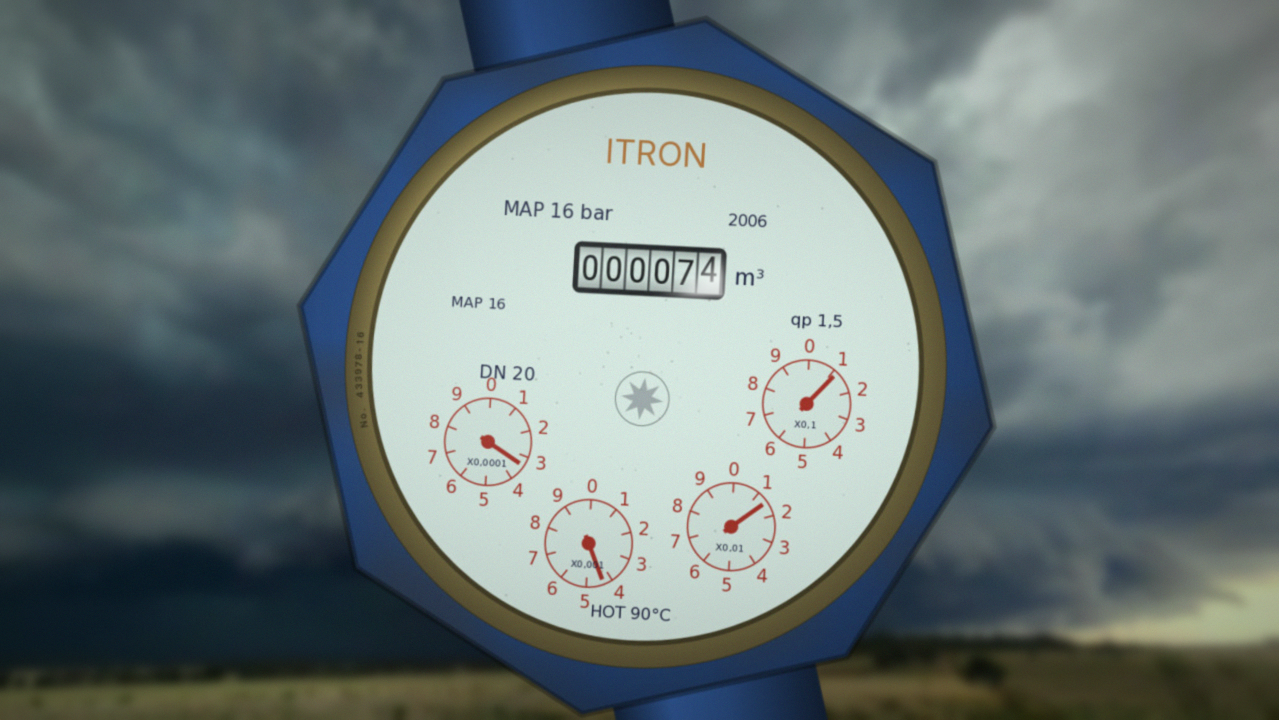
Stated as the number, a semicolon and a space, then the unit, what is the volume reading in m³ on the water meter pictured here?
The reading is 74.1143; m³
